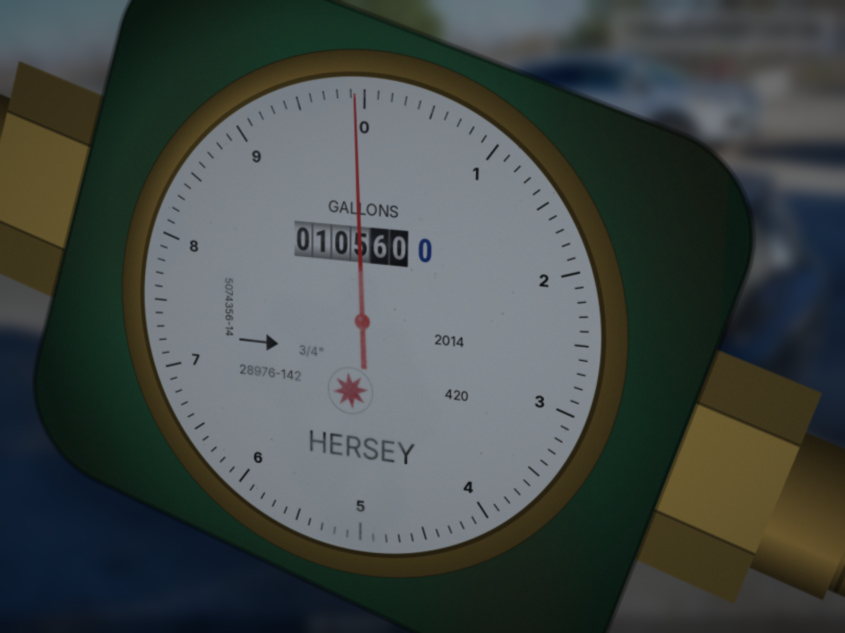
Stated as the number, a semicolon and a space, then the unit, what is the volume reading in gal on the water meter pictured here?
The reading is 105599.9; gal
